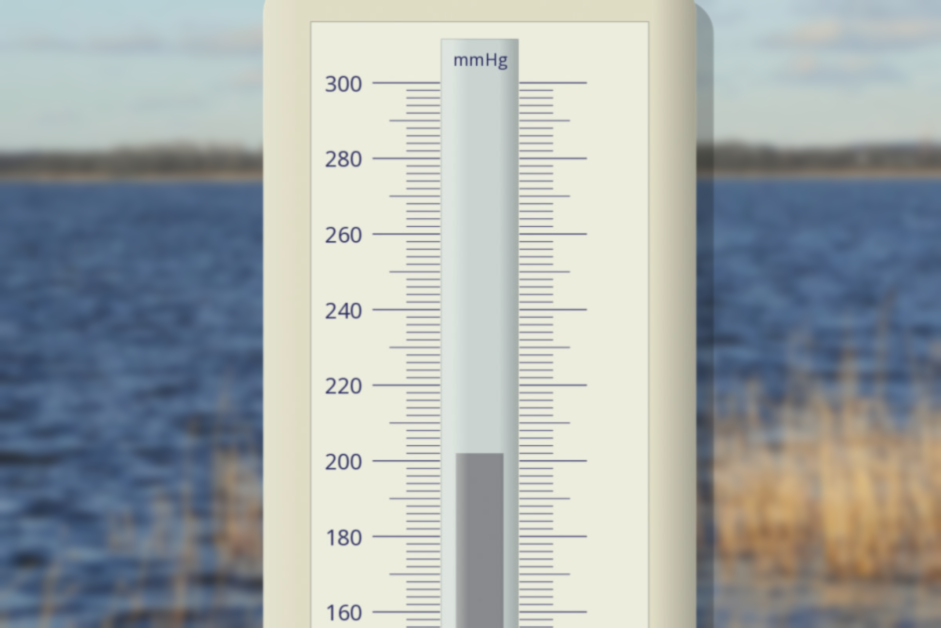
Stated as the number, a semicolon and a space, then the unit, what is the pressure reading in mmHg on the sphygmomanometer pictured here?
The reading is 202; mmHg
